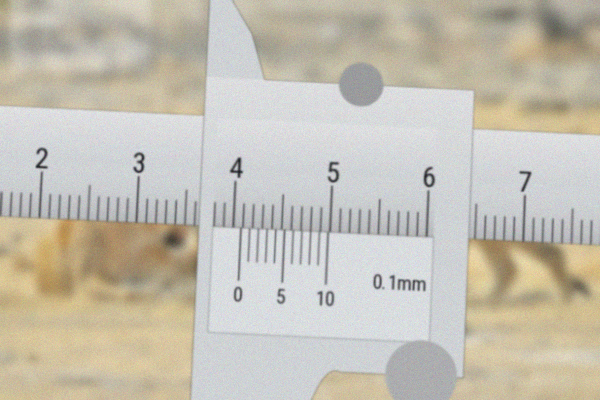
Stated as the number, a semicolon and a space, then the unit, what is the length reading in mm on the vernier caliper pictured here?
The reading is 40.8; mm
